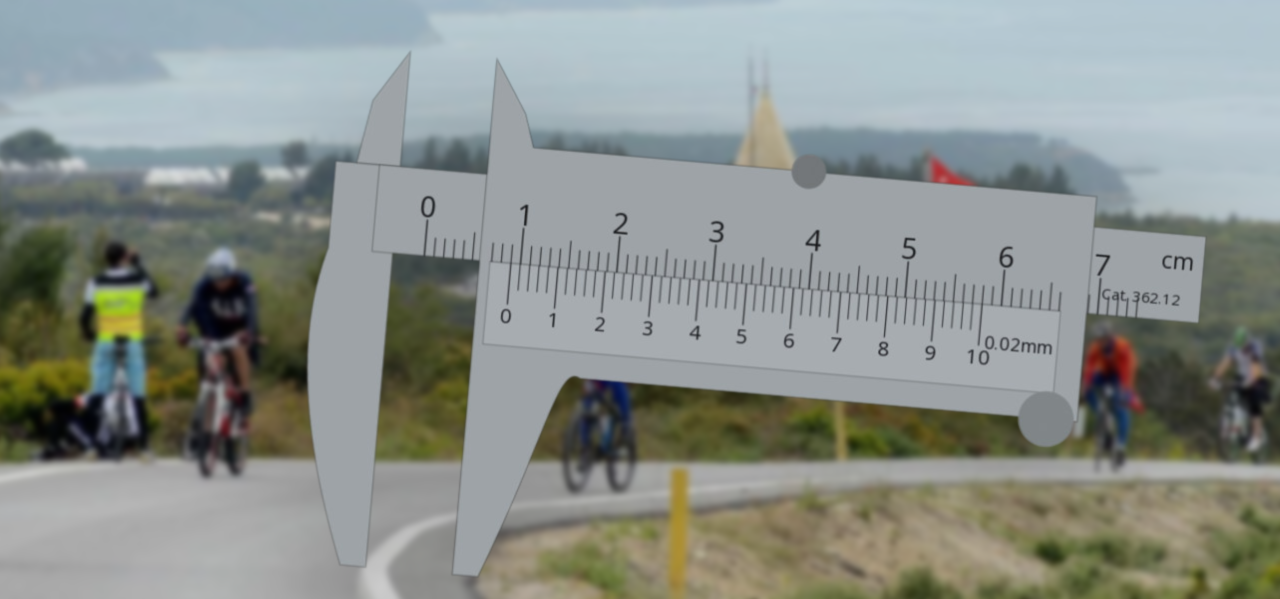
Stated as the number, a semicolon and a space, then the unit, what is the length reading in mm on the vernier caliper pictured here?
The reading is 9.0; mm
